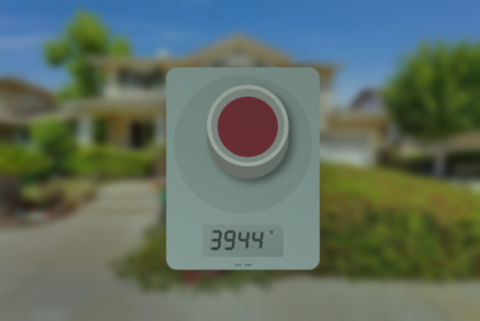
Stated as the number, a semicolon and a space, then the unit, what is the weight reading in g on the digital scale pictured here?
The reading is 3944; g
